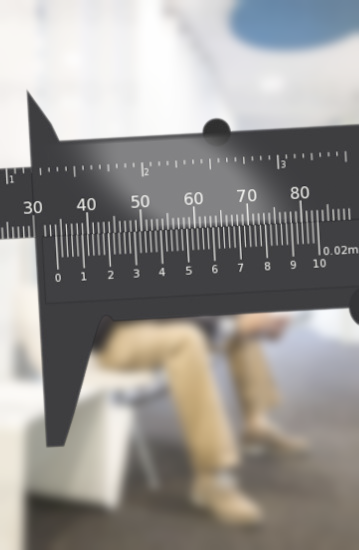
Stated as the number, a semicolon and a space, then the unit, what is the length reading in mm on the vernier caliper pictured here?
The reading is 34.0; mm
